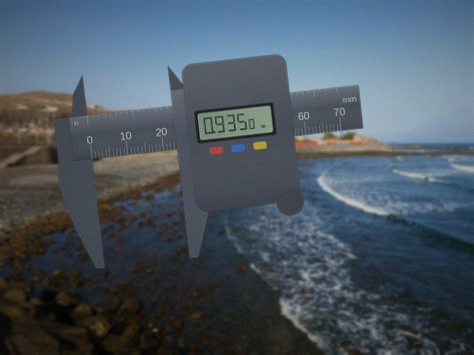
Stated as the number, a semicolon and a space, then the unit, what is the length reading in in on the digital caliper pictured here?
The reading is 0.9350; in
